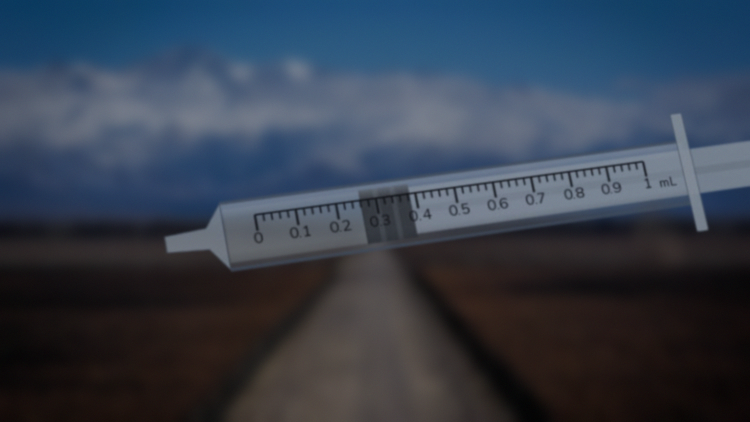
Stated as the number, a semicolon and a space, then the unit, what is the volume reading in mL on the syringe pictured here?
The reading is 0.26; mL
